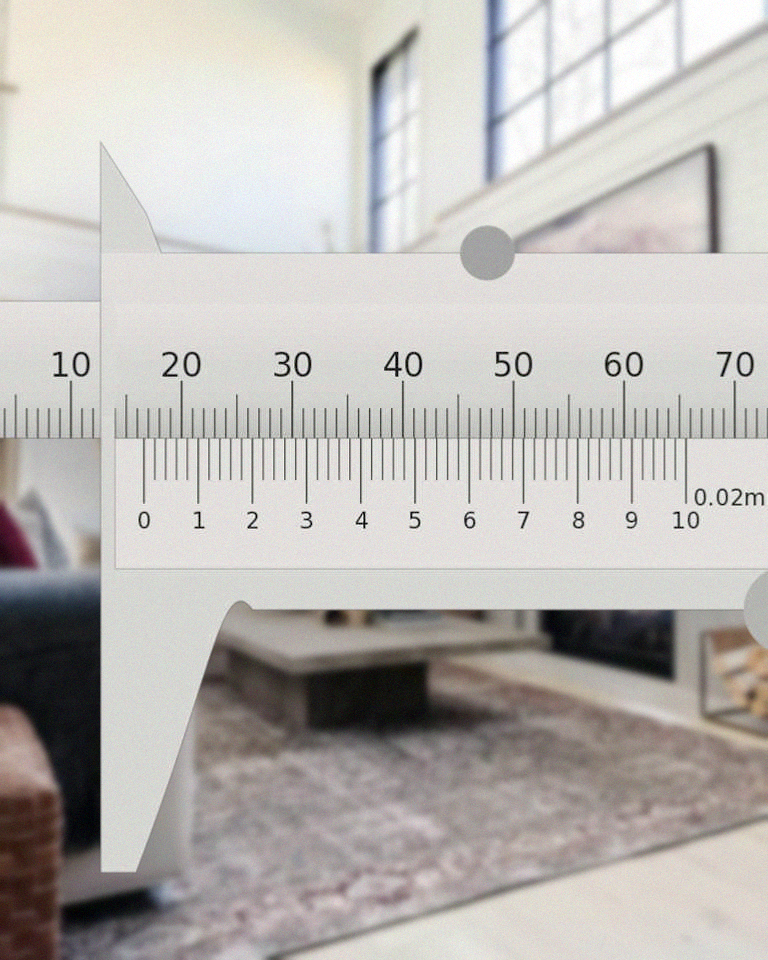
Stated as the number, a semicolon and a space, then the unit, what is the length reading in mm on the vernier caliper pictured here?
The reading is 16.6; mm
